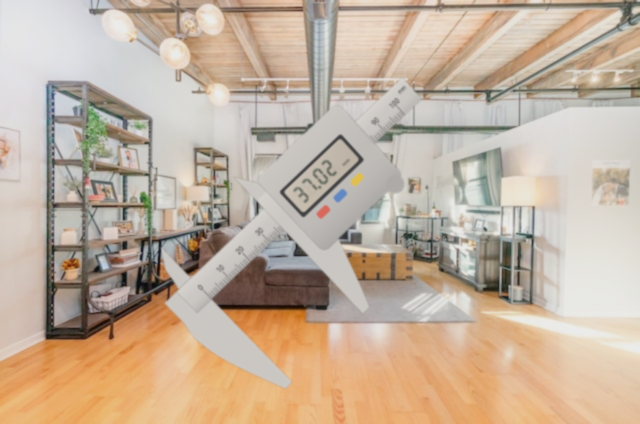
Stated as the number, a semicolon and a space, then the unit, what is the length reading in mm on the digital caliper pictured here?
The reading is 37.02; mm
